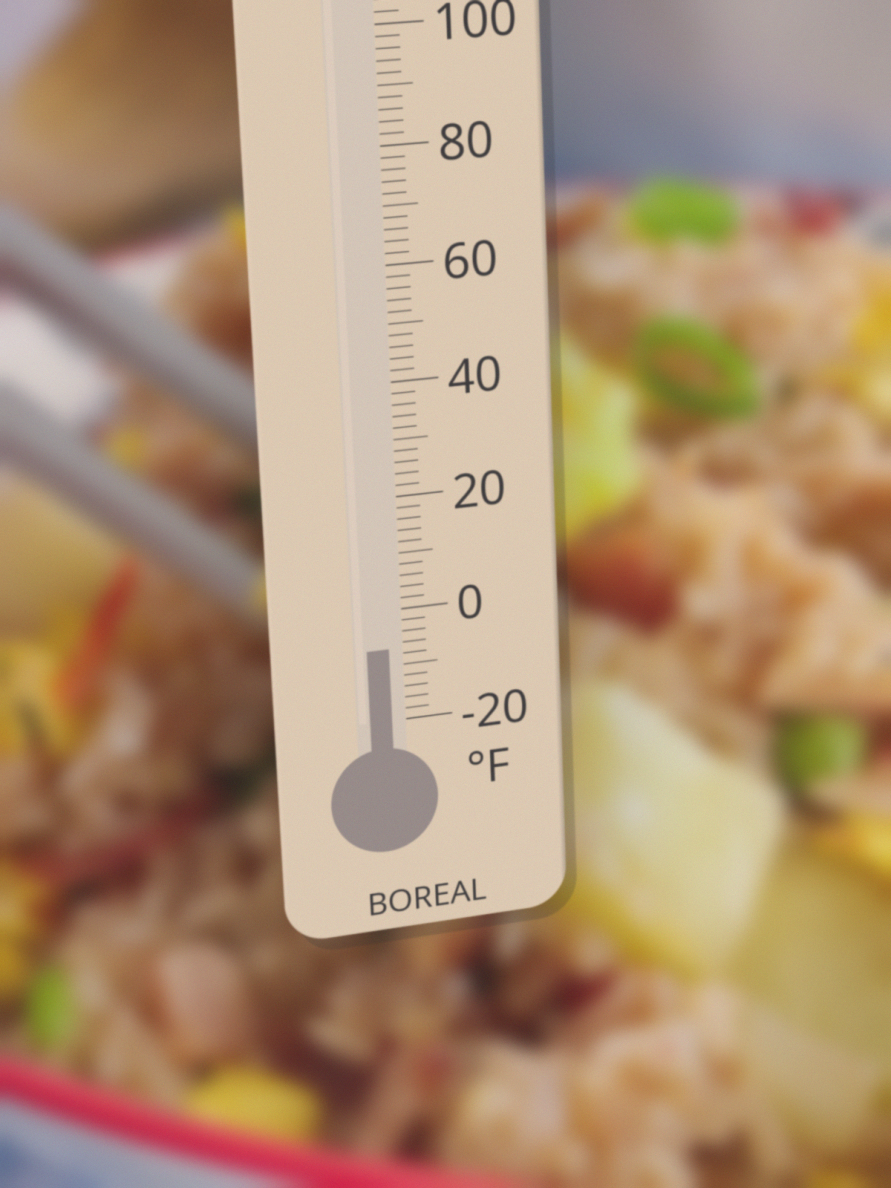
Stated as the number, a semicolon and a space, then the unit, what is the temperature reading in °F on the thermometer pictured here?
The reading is -7; °F
